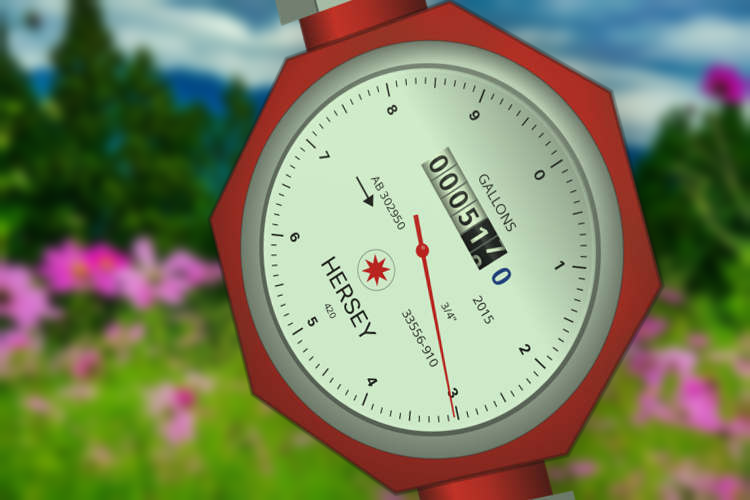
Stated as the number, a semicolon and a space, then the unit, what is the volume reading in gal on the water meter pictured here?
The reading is 5173.0; gal
